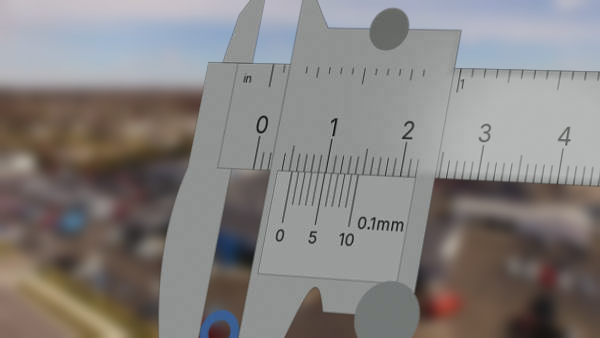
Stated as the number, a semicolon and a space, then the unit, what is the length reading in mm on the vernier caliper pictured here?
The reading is 5.4; mm
